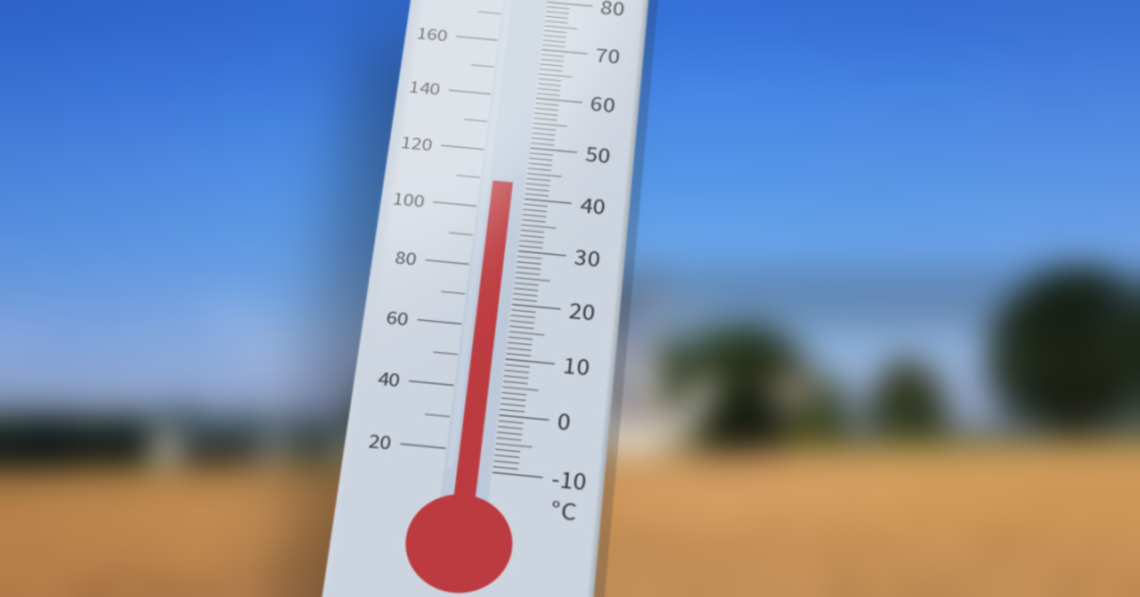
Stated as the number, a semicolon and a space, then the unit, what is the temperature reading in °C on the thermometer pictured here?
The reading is 43; °C
